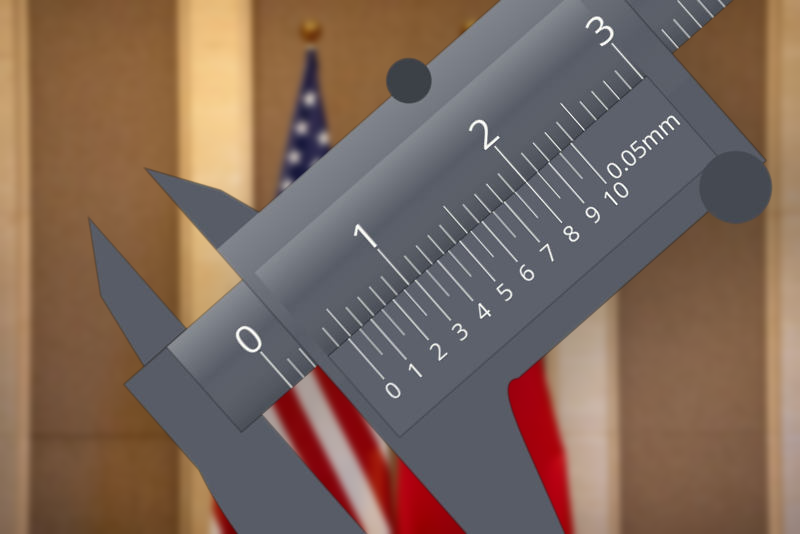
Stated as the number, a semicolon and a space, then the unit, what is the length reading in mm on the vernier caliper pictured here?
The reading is 4.8; mm
